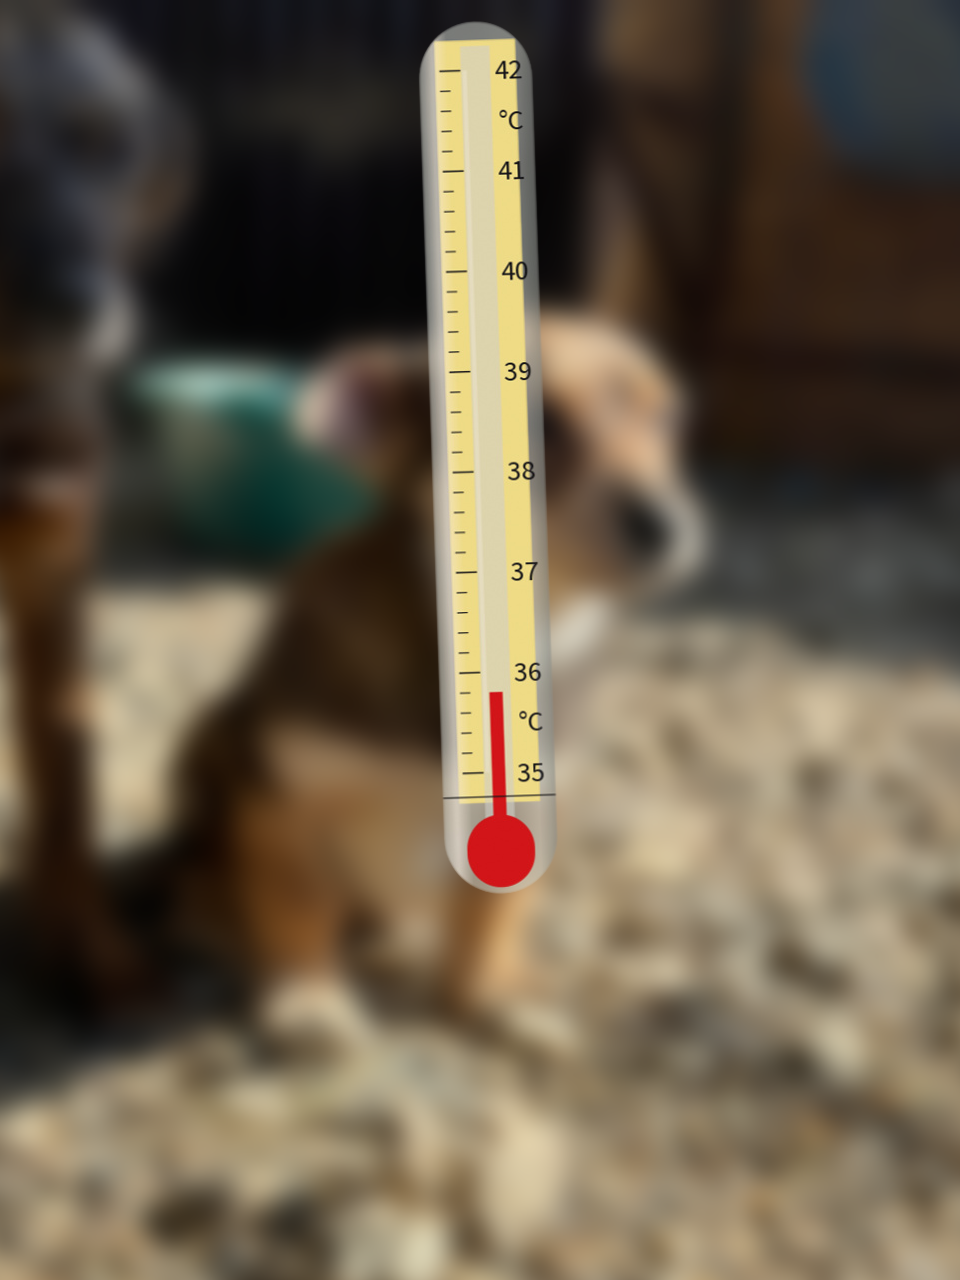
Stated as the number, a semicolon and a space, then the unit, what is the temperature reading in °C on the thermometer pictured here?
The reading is 35.8; °C
